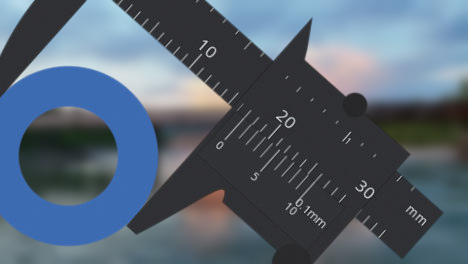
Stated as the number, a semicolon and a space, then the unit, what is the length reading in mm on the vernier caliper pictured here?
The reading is 17.0; mm
